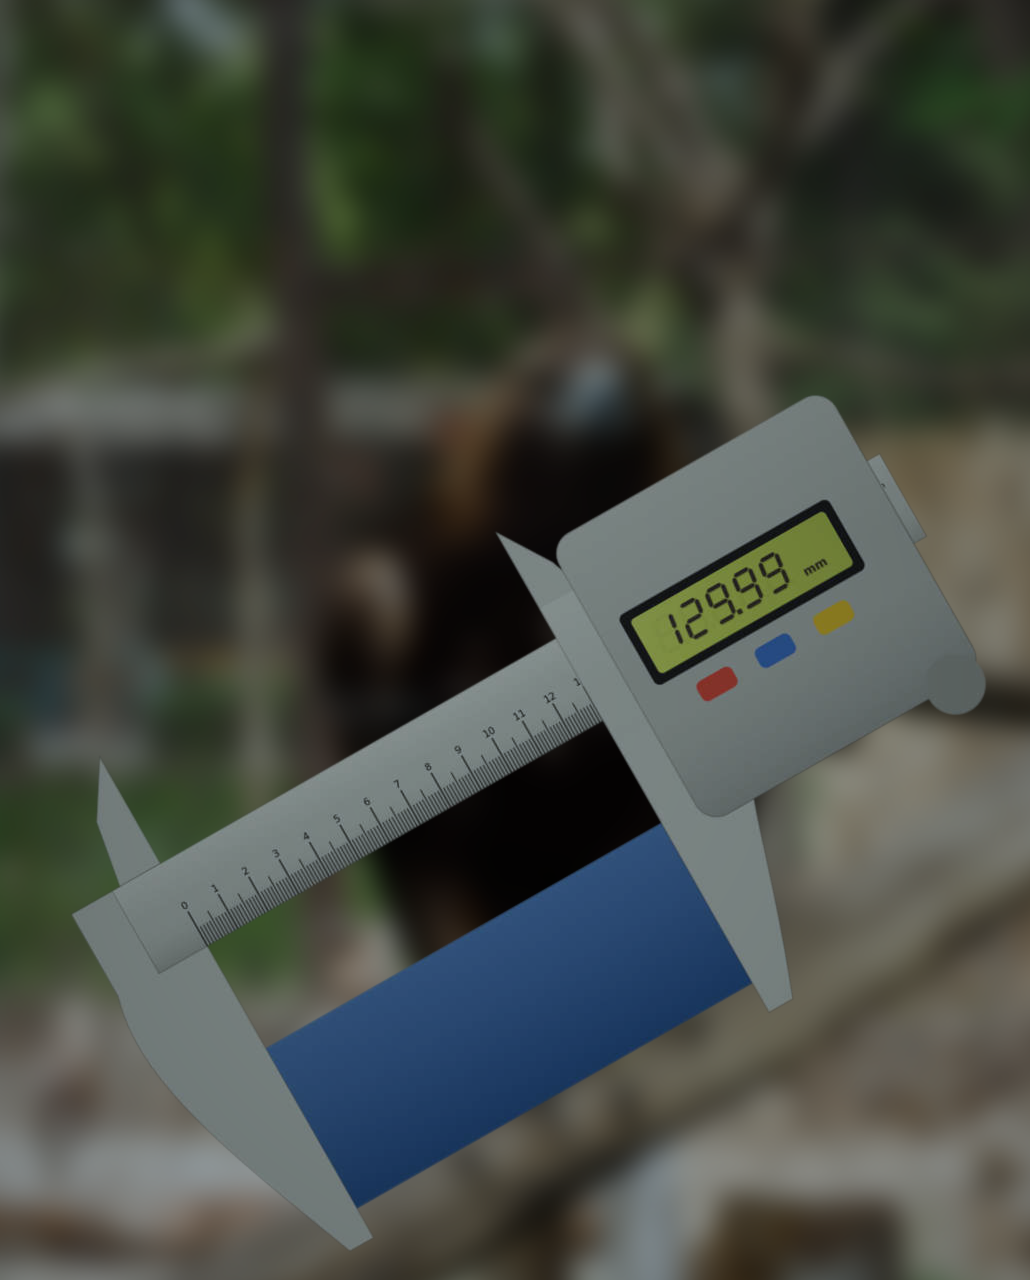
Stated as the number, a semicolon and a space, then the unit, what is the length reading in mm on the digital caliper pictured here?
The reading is 129.99; mm
